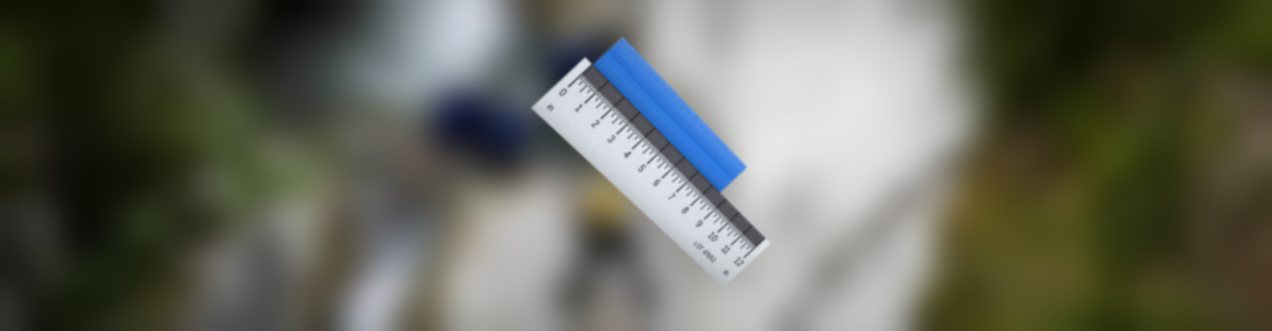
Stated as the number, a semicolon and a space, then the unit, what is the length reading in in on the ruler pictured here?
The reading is 8.5; in
